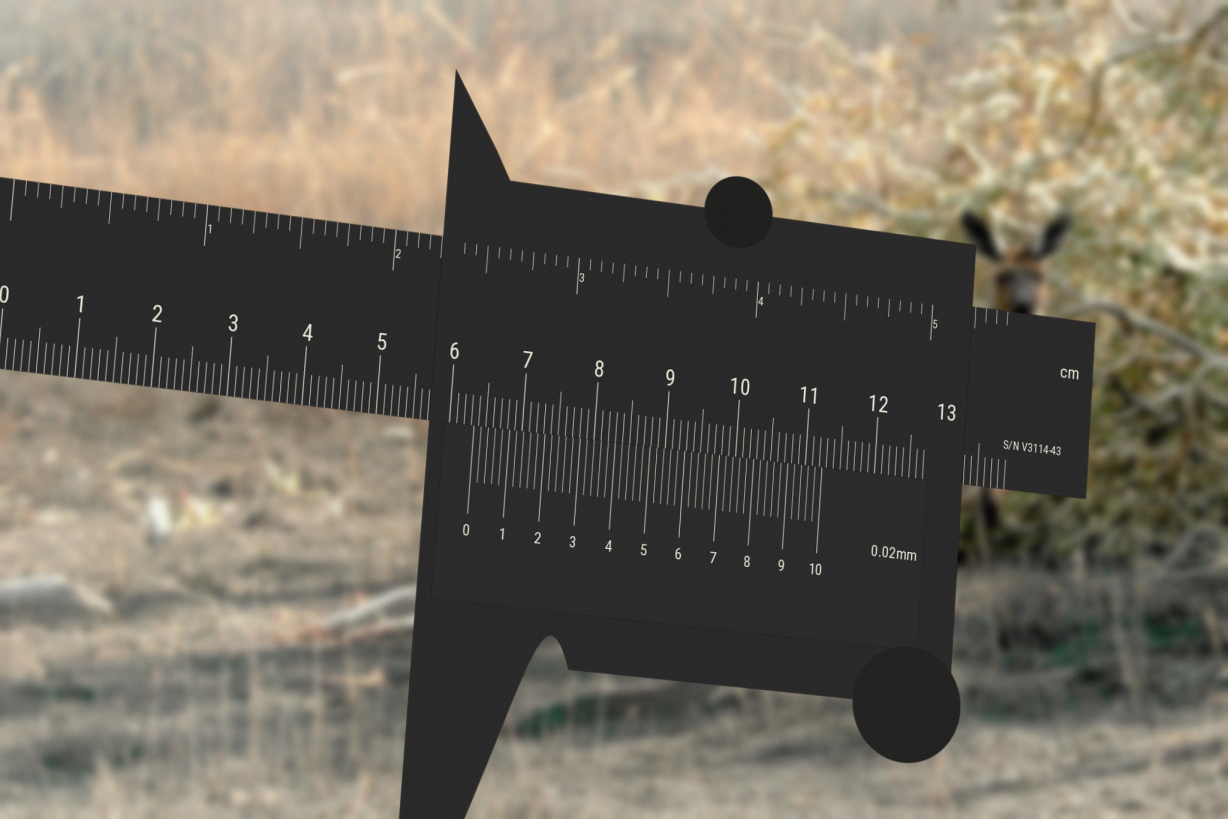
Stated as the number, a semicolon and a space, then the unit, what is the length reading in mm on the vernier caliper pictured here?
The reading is 63.4; mm
